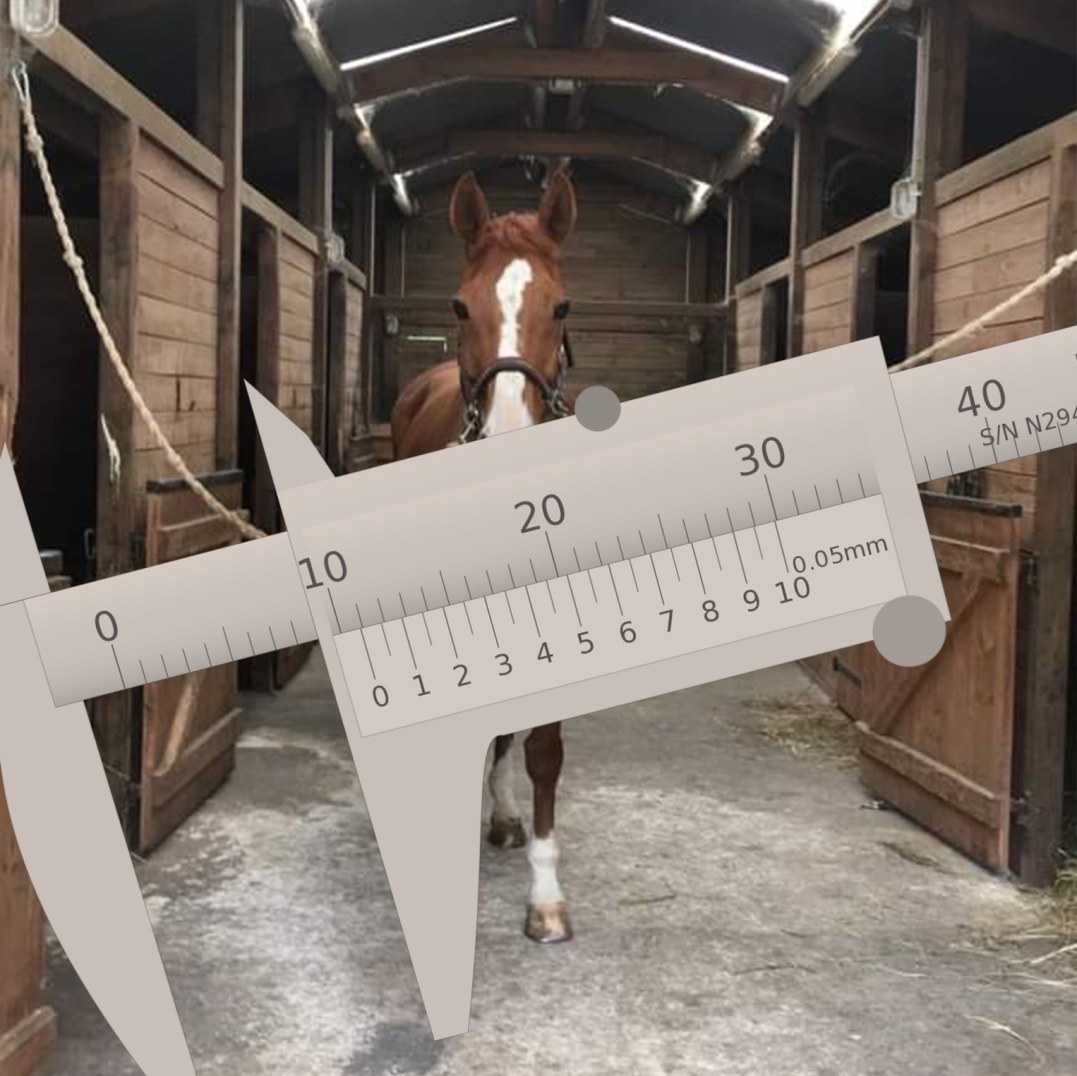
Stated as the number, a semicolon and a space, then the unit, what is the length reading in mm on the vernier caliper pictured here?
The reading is 10.90; mm
